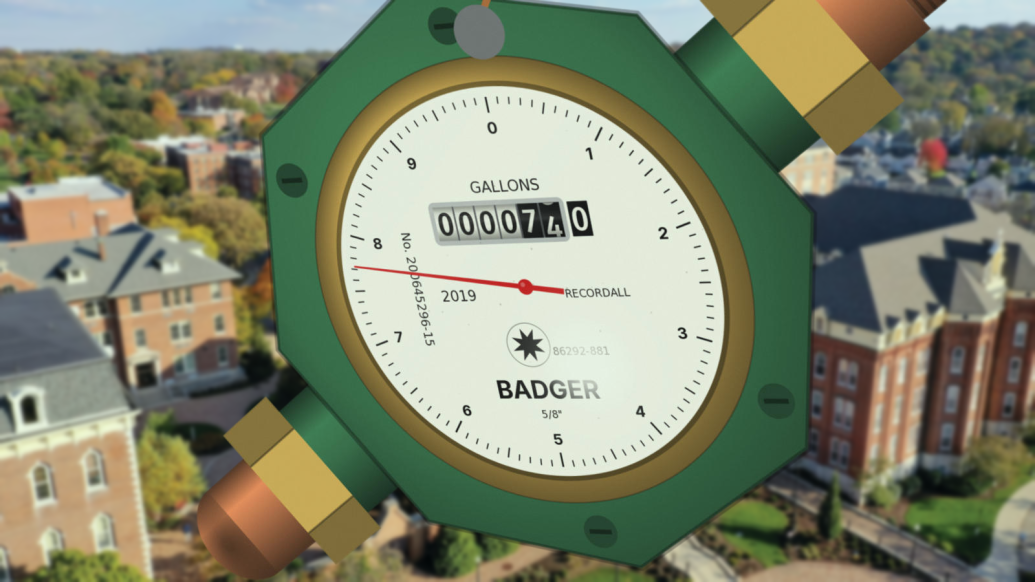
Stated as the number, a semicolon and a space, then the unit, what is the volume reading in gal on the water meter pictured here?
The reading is 737.7; gal
